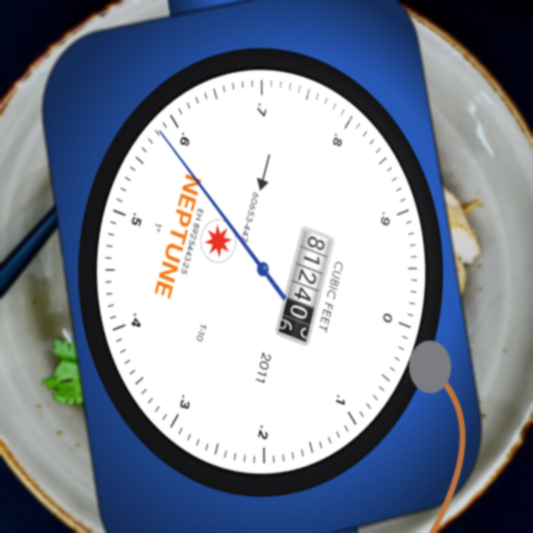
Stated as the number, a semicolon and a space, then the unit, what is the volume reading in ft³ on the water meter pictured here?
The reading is 812405.58; ft³
